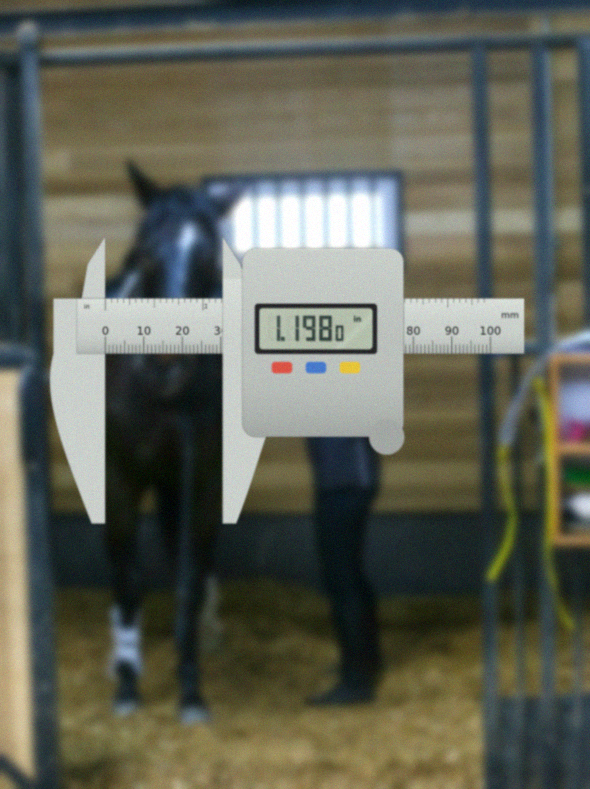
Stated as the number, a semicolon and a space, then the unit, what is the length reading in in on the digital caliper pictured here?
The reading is 1.1980; in
